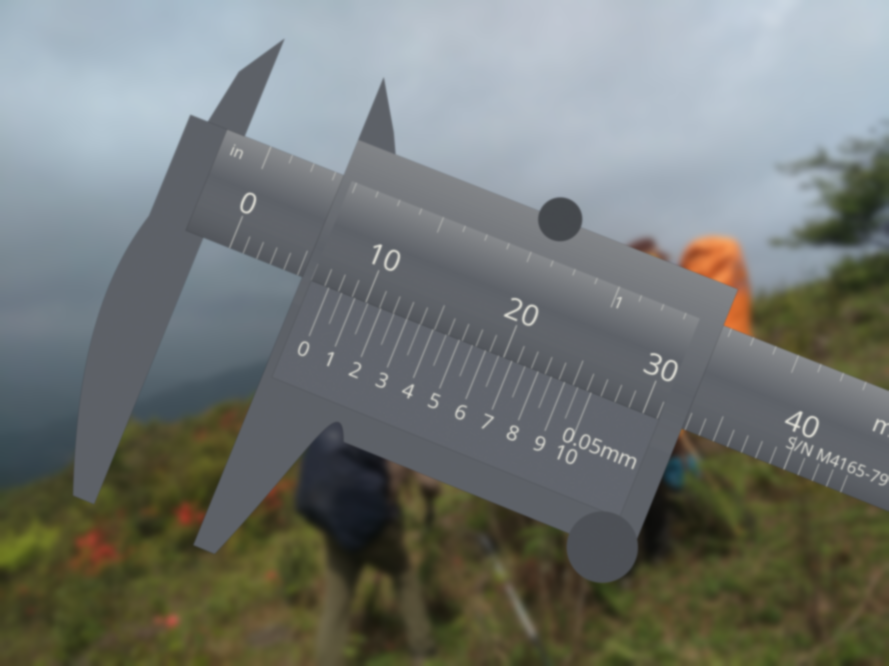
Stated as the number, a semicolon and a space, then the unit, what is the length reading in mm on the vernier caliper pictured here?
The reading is 7.3; mm
